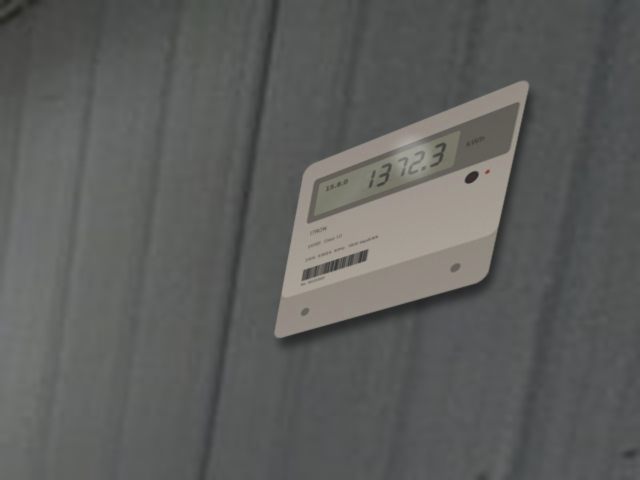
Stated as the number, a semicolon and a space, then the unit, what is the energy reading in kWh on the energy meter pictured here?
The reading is 1372.3; kWh
